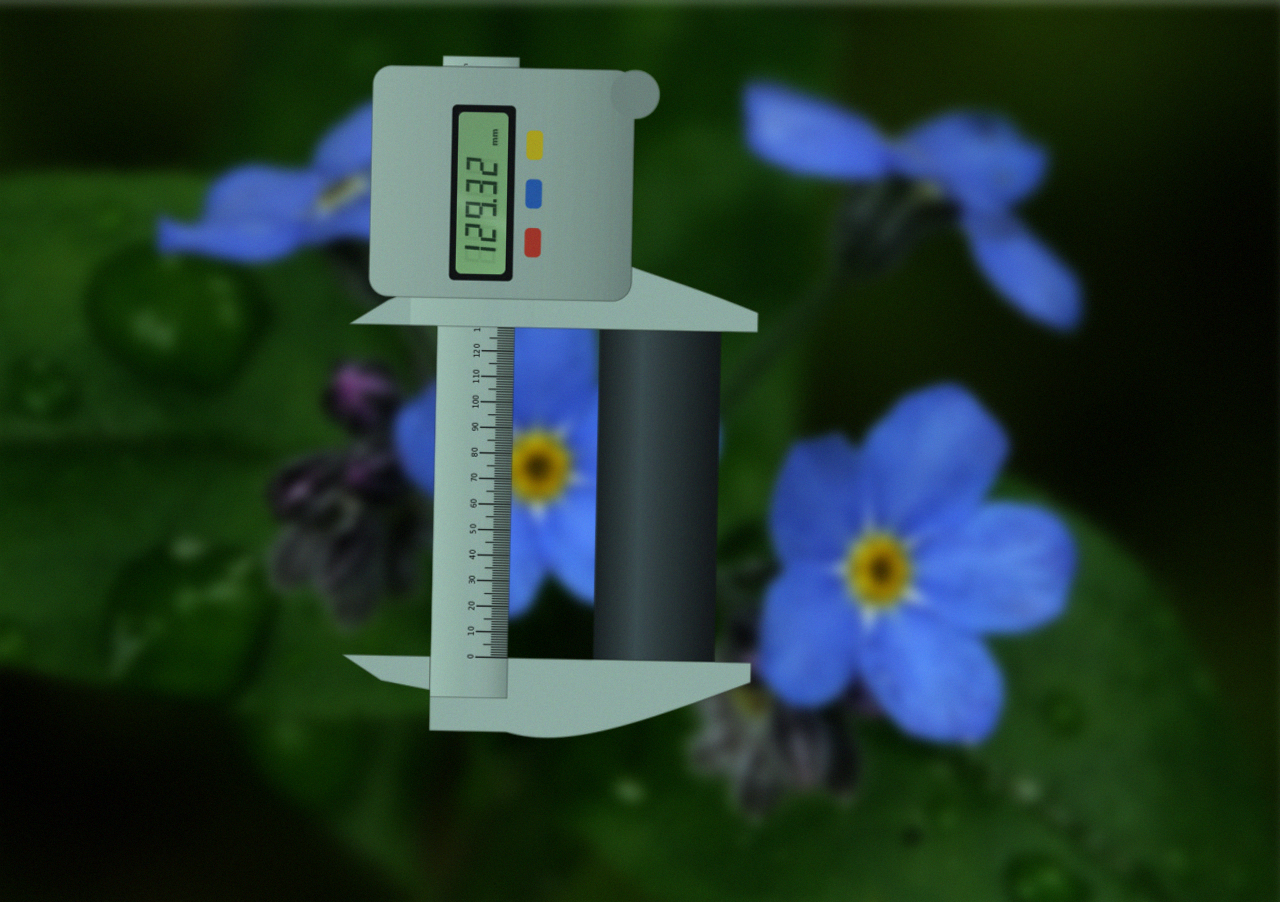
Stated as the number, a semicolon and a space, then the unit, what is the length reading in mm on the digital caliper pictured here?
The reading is 129.32; mm
